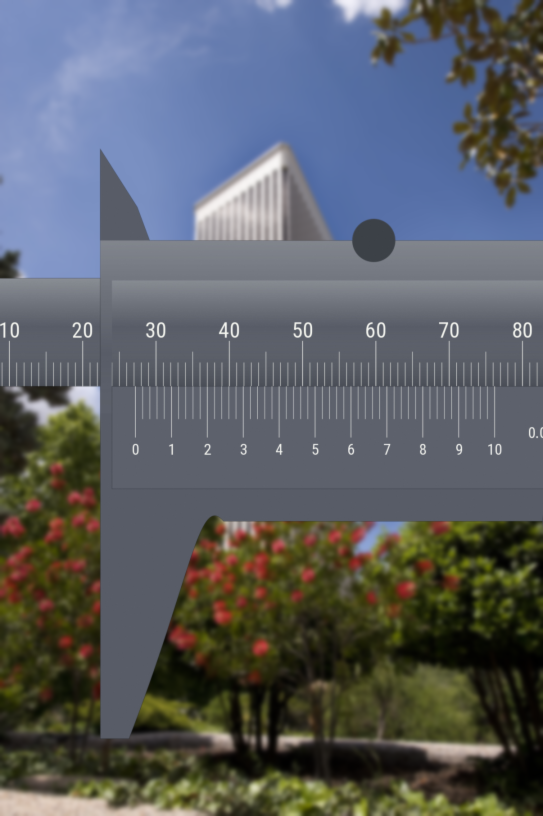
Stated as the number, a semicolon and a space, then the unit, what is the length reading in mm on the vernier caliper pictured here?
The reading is 27.2; mm
